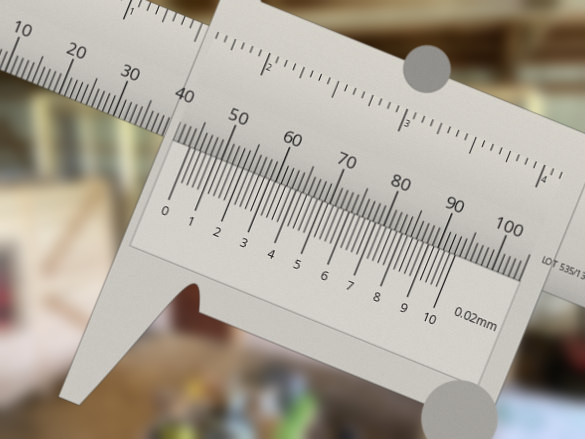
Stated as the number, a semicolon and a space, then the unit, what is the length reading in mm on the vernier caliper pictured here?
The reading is 44.2; mm
